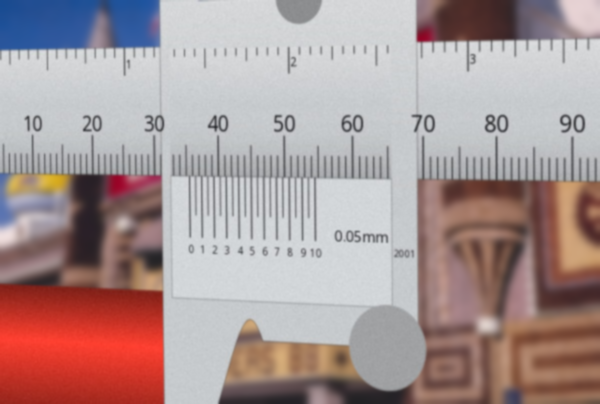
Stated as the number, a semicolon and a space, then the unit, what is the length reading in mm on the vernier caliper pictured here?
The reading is 35.5; mm
